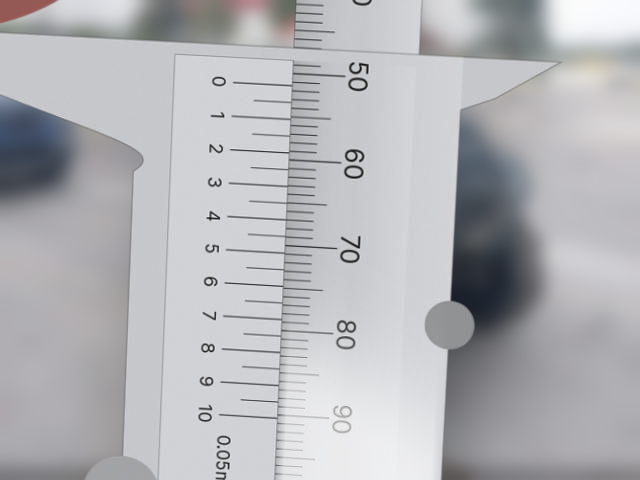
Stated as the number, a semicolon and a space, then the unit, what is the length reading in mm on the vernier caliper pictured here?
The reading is 51.4; mm
